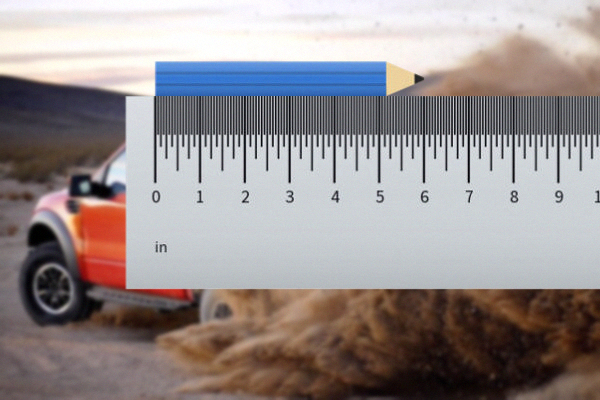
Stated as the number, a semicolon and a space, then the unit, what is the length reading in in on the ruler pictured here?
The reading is 6; in
